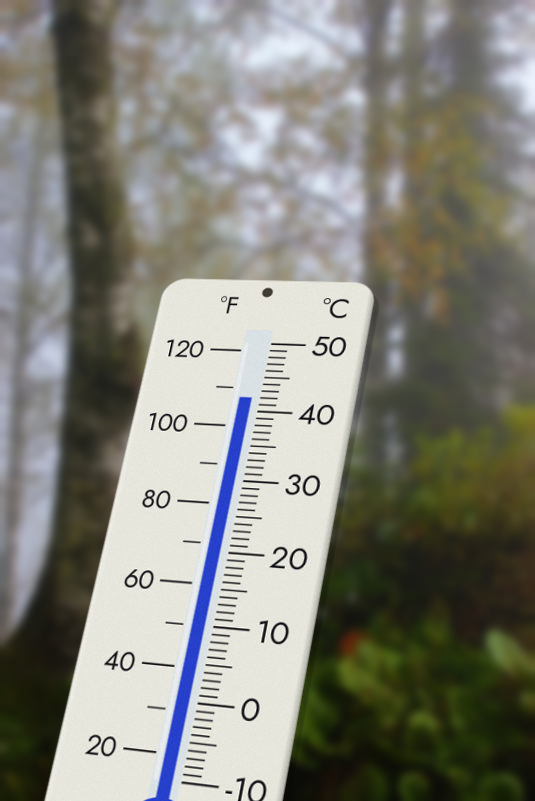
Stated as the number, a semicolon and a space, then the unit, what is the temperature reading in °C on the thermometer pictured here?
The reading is 42; °C
